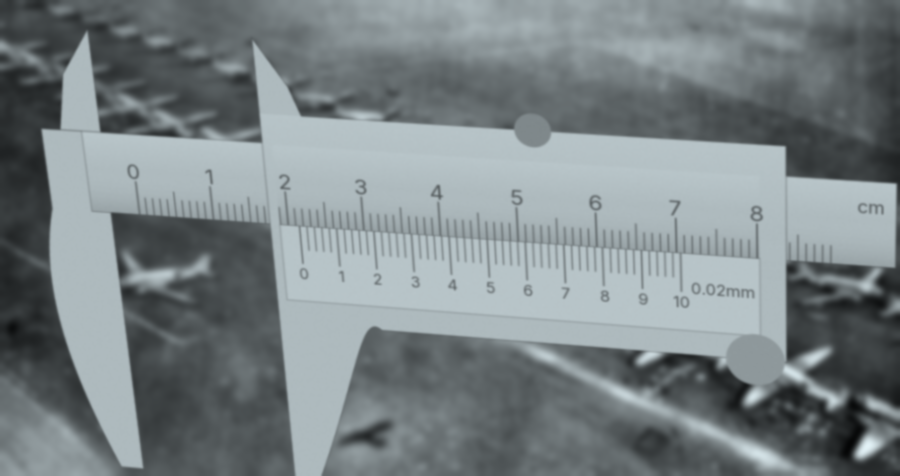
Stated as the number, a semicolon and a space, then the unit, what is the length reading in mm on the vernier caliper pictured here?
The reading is 21.5; mm
